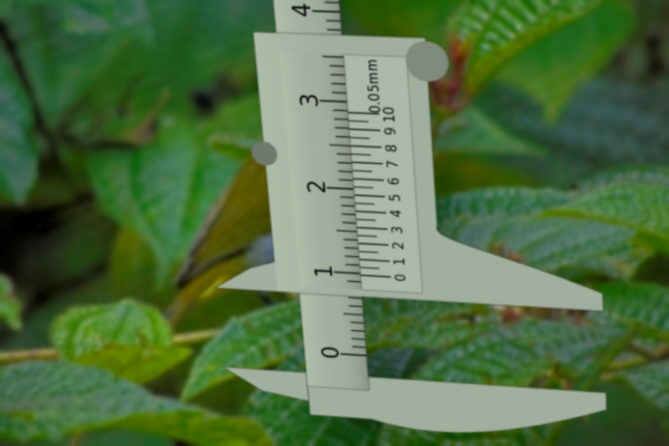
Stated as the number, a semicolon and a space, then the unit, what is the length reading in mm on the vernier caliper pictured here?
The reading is 9.8; mm
